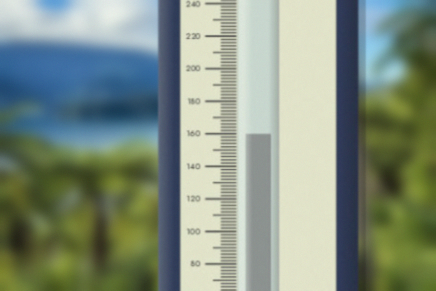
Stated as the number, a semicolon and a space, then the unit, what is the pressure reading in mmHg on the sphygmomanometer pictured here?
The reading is 160; mmHg
